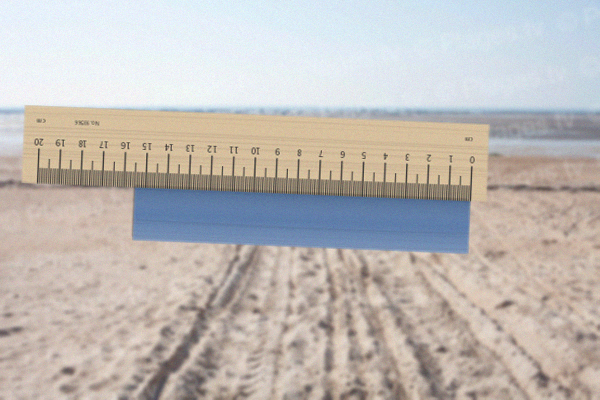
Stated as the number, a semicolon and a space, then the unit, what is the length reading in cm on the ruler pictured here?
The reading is 15.5; cm
